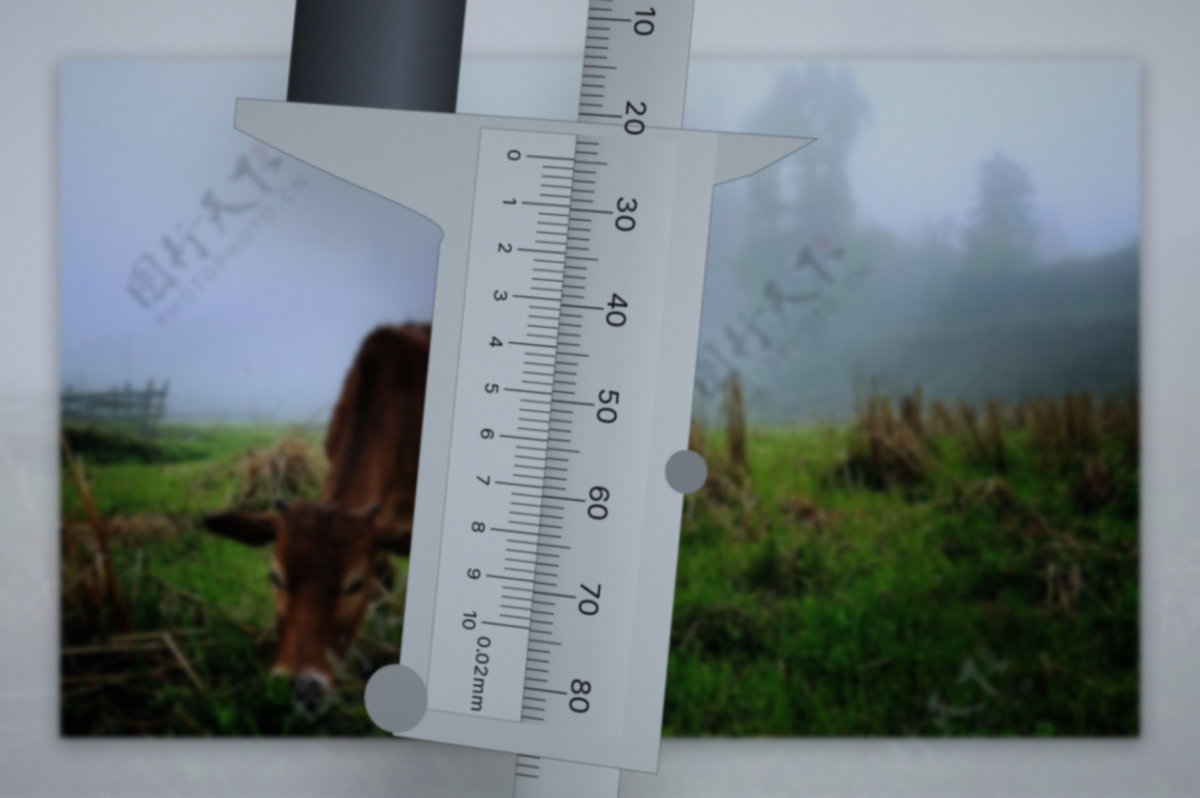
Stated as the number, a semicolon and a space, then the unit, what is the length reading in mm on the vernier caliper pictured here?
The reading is 24.8; mm
